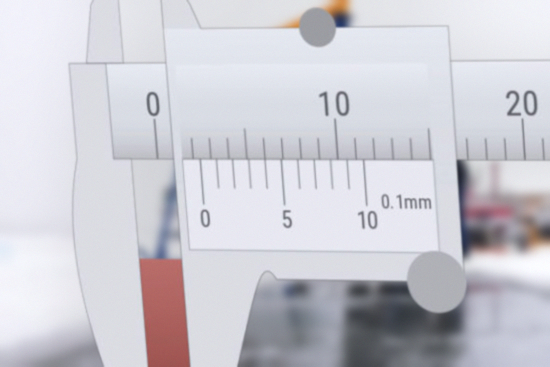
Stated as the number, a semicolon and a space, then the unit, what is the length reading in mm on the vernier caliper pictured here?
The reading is 2.4; mm
